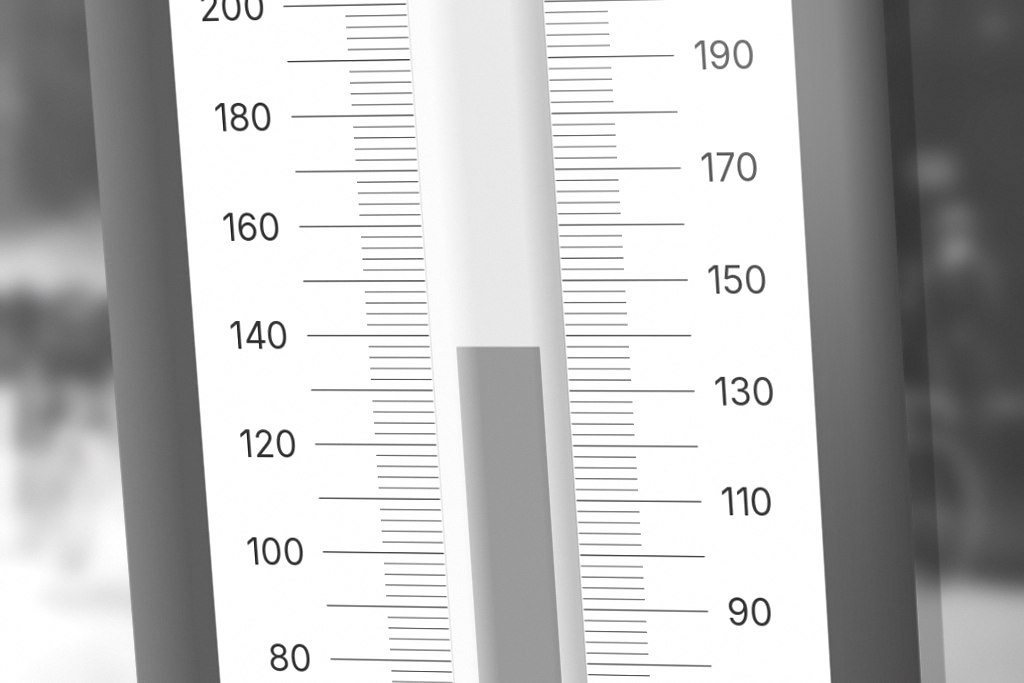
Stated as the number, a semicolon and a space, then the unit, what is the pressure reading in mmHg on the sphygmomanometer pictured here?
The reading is 138; mmHg
